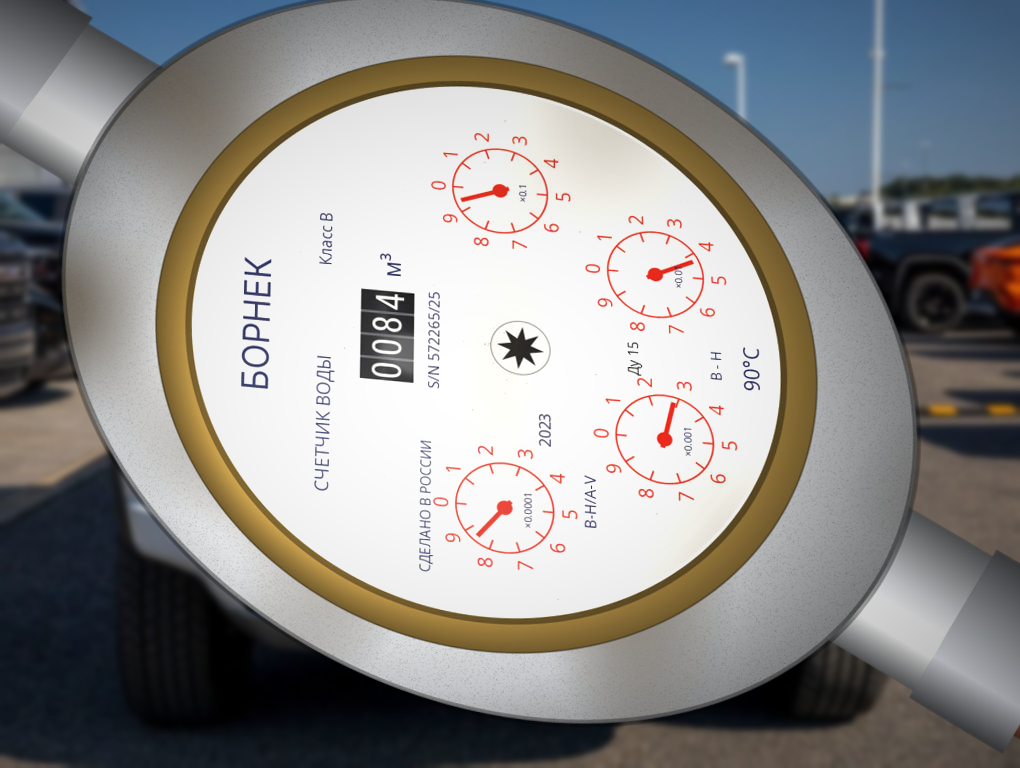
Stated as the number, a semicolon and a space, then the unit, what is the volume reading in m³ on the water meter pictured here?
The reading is 83.9428; m³
